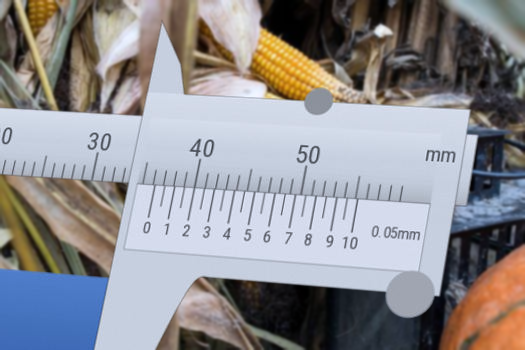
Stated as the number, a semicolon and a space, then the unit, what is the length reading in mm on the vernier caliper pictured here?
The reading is 36.2; mm
